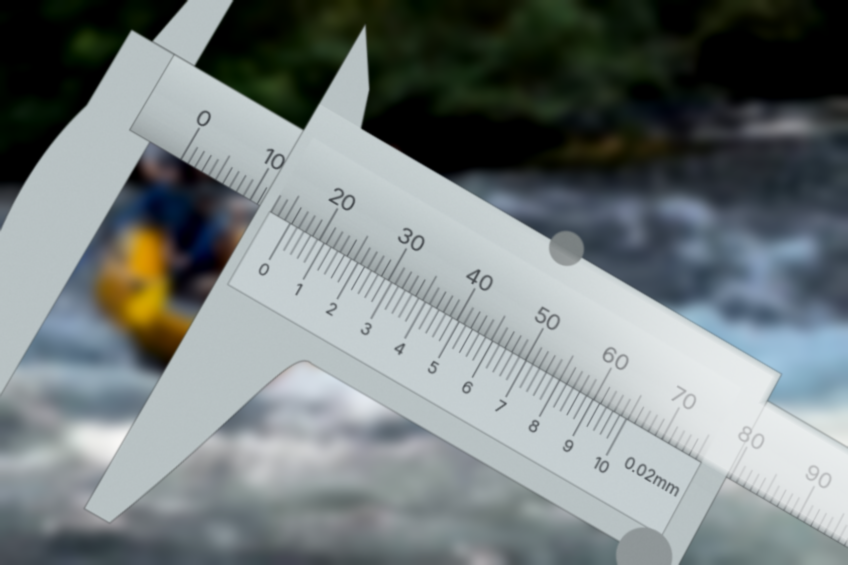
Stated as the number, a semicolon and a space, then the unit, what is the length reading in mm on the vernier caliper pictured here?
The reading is 15.8; mm
